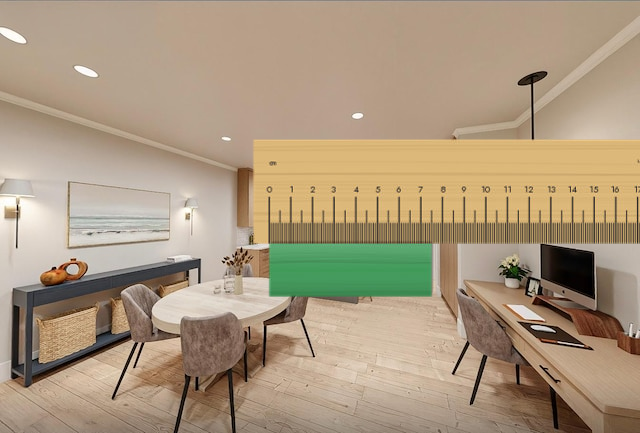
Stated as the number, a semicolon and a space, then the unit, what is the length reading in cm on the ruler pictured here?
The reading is 7.5; cm
